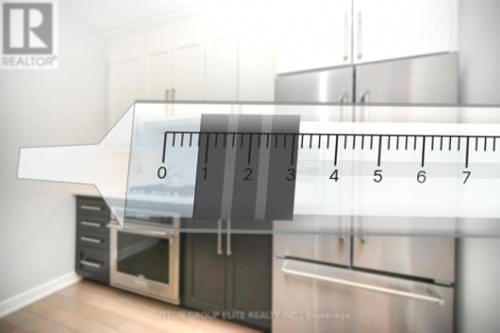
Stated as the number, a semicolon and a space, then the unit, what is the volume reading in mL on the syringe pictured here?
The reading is 0.8; mL
